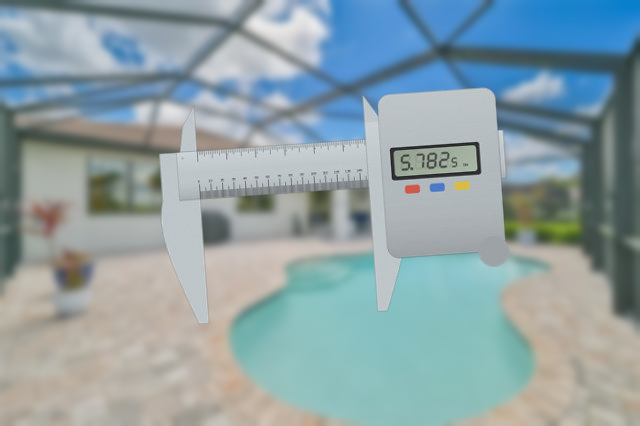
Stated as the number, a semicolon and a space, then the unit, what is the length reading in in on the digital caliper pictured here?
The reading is 5.7825; in
